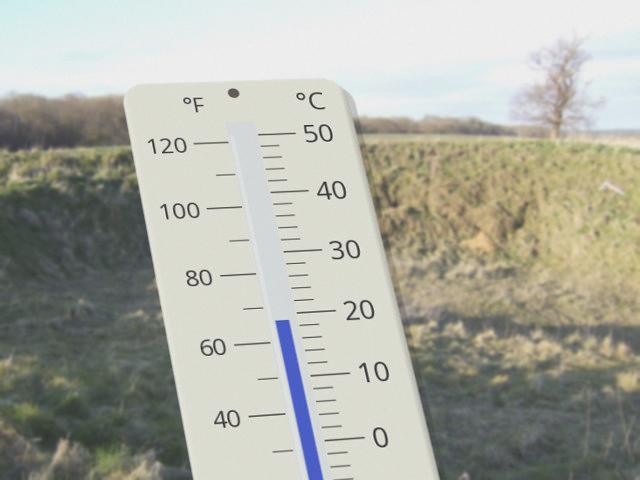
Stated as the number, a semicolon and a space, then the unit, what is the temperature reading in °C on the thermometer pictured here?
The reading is 19; °C
